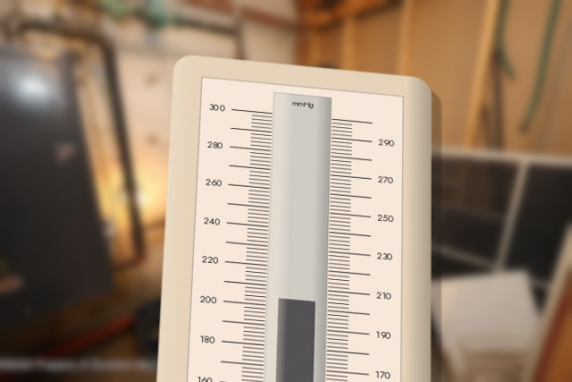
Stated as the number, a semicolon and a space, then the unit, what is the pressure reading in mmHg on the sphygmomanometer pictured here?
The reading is 204; mmHg
